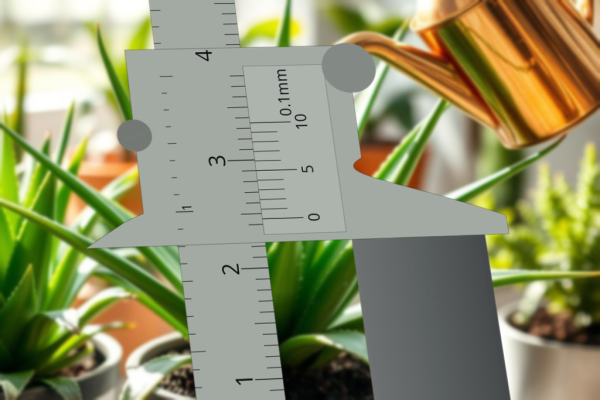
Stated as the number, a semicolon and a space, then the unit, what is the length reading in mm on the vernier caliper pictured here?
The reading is 24.5; mm
